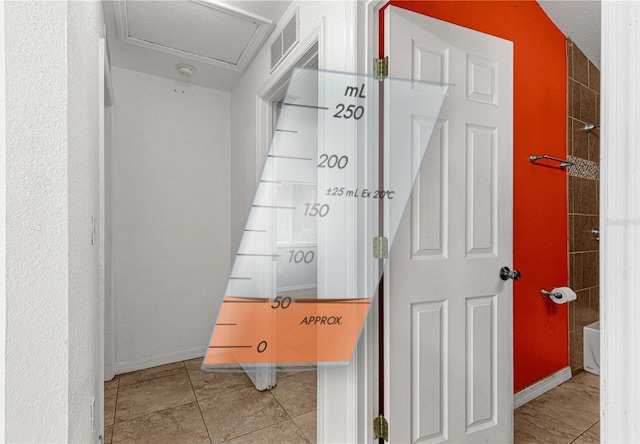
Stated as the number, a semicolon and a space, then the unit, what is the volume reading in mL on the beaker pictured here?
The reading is 50; mL
